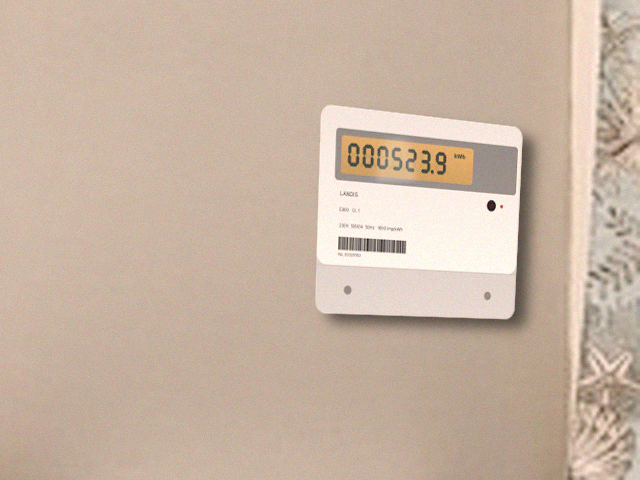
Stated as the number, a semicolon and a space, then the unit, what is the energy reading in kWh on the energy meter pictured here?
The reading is 523.9; kWh
